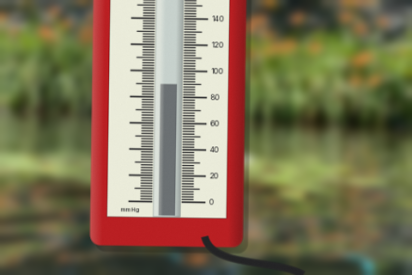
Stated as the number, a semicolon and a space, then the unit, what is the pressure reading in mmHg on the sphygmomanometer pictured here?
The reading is 90; mmHg
